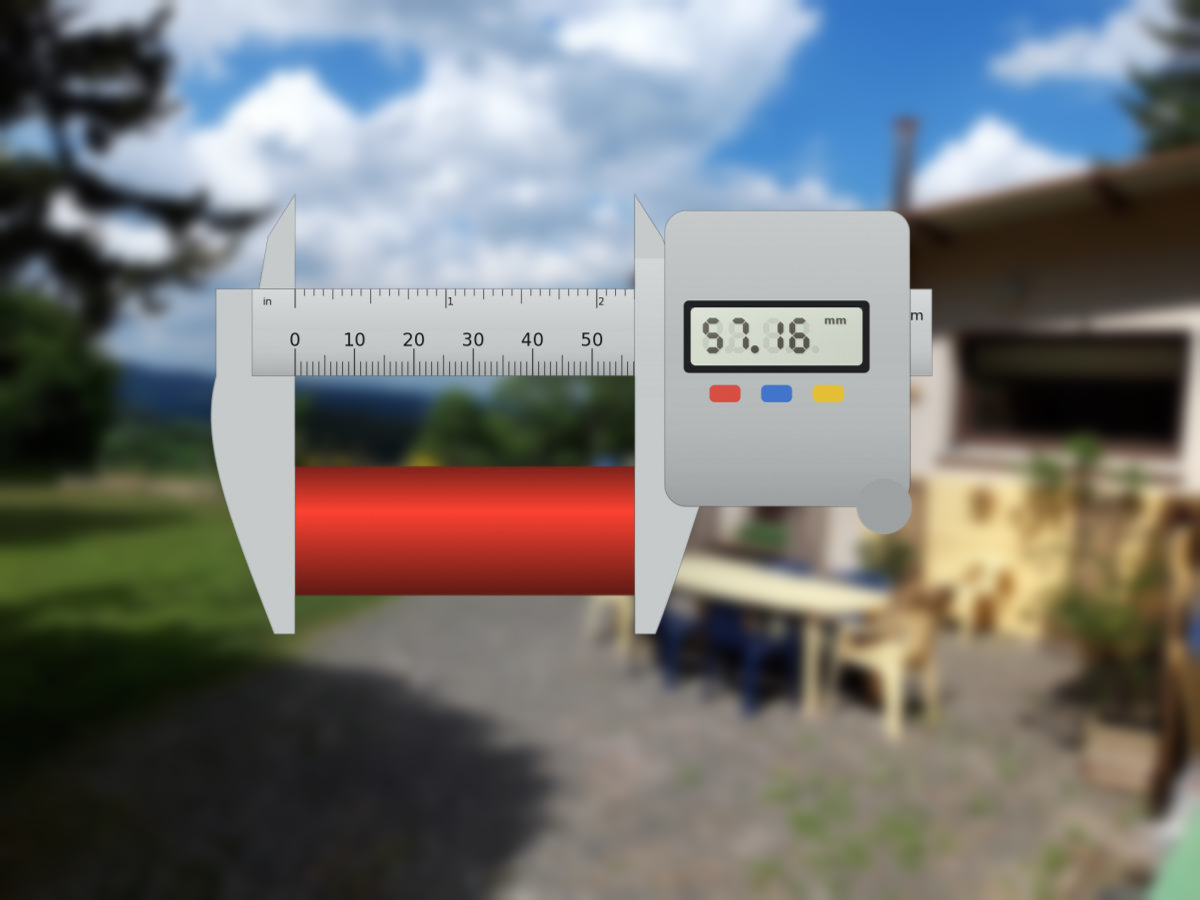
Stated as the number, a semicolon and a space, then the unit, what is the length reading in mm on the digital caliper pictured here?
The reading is 57.16; mm
